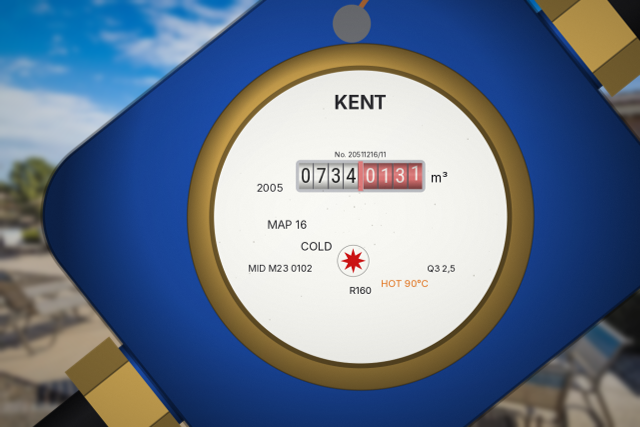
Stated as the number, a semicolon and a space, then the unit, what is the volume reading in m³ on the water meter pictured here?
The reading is 734.0131; m³
